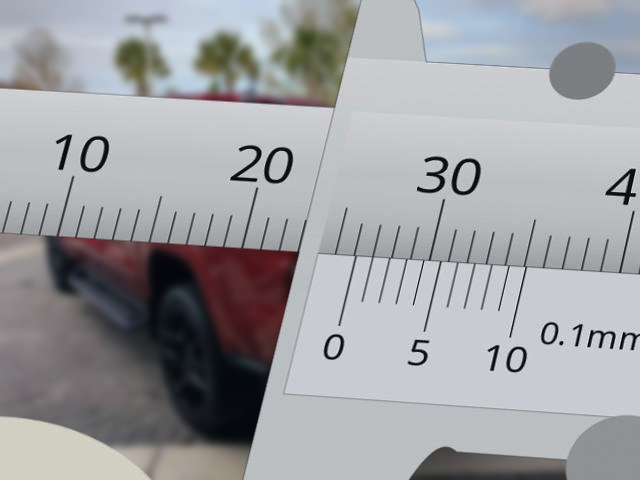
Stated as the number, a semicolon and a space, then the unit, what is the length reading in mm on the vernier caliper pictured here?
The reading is 26.1; mm
